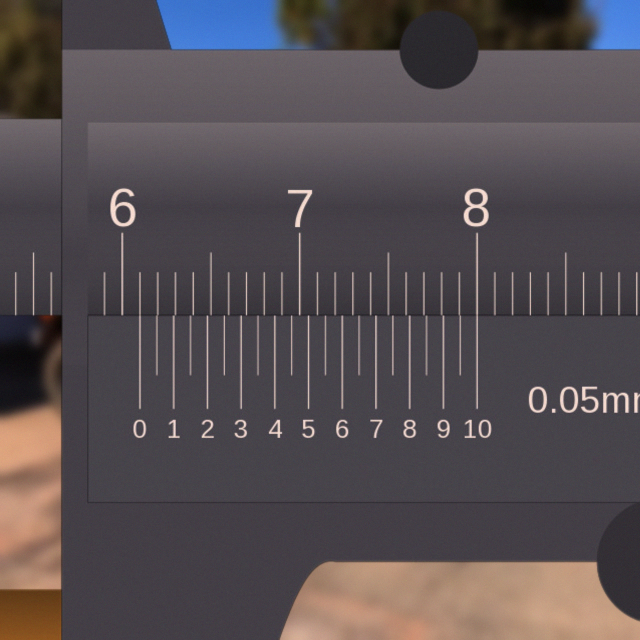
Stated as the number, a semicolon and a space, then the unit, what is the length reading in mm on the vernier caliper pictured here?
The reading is 61.0; mm
